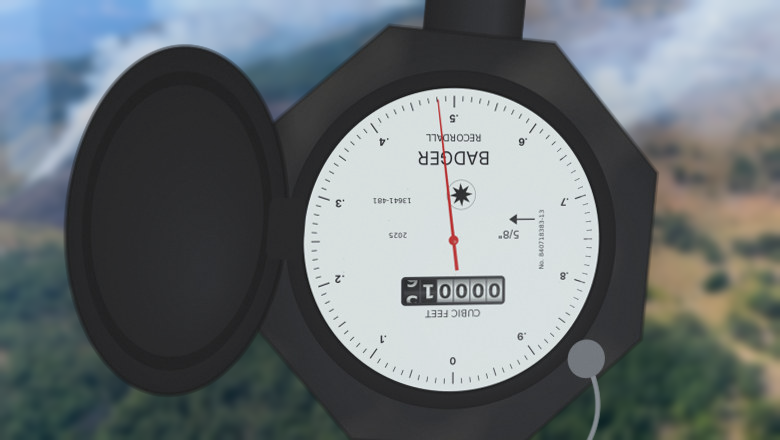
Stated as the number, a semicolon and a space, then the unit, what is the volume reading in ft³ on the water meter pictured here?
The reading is 15.48; ft³
